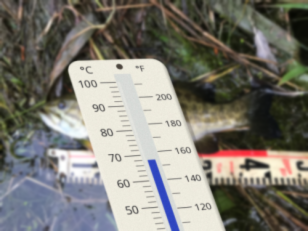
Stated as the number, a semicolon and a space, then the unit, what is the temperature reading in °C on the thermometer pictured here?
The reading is 68; °C
